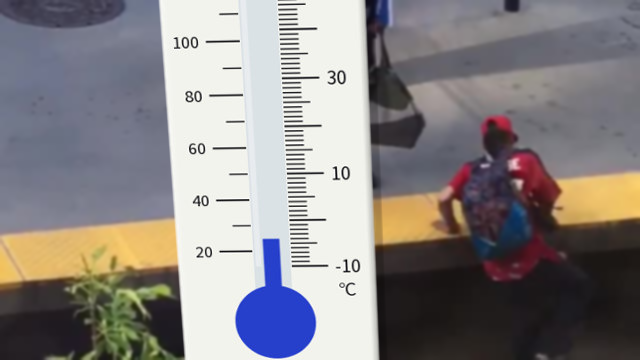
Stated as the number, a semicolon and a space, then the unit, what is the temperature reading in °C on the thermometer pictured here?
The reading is -4; °C
